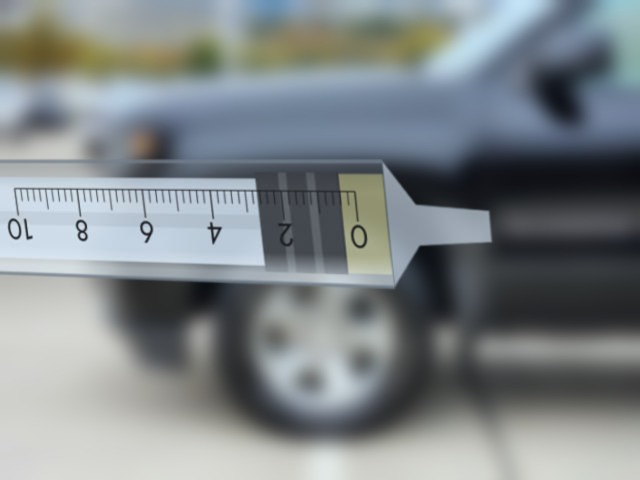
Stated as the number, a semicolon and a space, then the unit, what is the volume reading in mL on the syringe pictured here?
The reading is 0.4; mL
